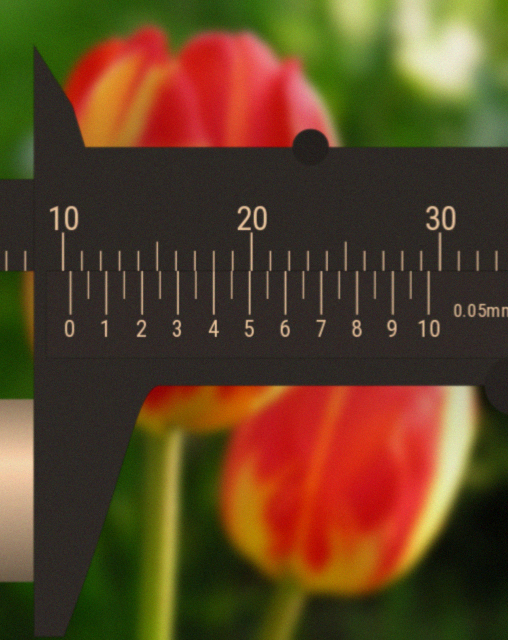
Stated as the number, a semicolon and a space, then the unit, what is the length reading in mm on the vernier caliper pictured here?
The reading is 10.4; mm
